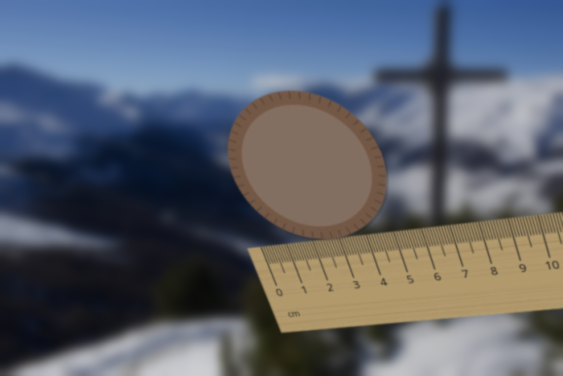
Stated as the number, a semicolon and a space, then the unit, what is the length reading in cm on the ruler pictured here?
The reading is 5.5; cm
